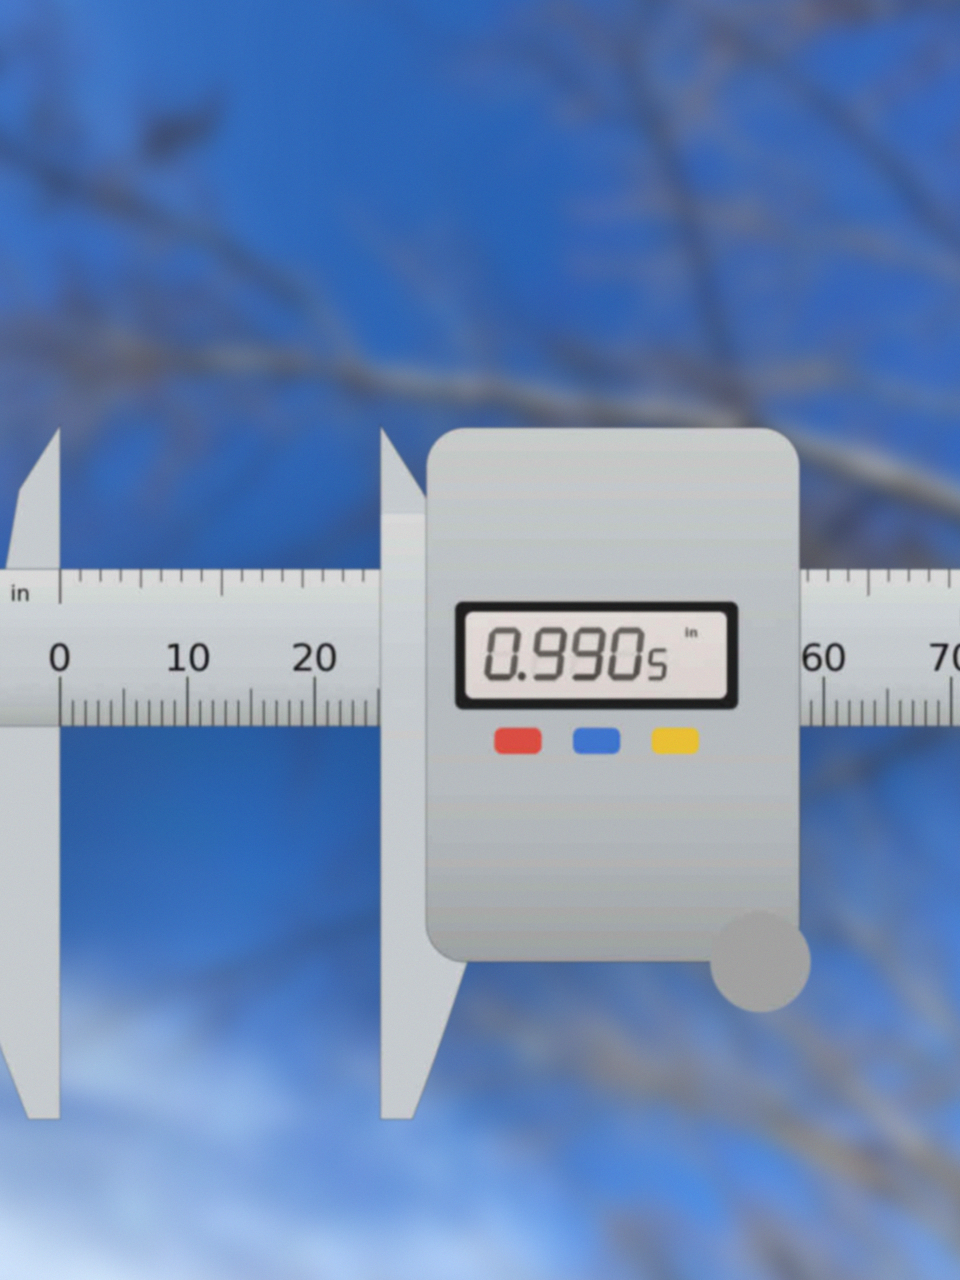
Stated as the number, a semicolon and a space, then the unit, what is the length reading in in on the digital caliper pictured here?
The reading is 0.9905; in
